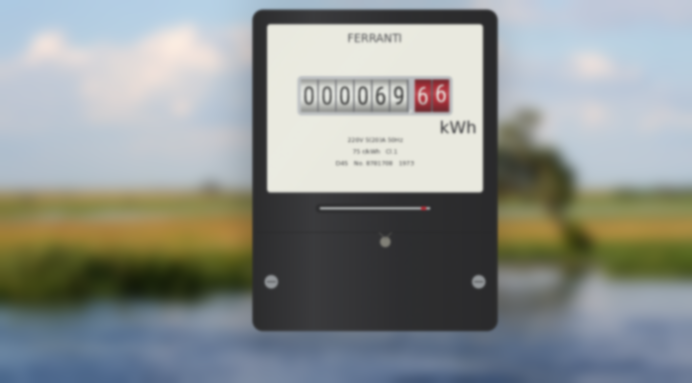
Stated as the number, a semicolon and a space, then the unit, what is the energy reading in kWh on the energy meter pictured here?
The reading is 69.66; kWh
